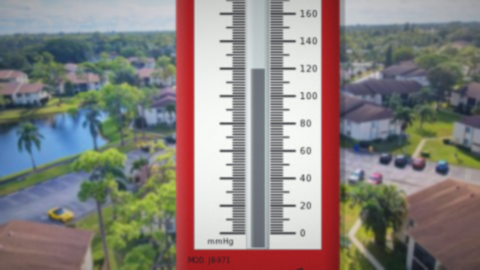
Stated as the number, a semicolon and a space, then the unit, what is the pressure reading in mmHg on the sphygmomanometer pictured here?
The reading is 120; mmHg
